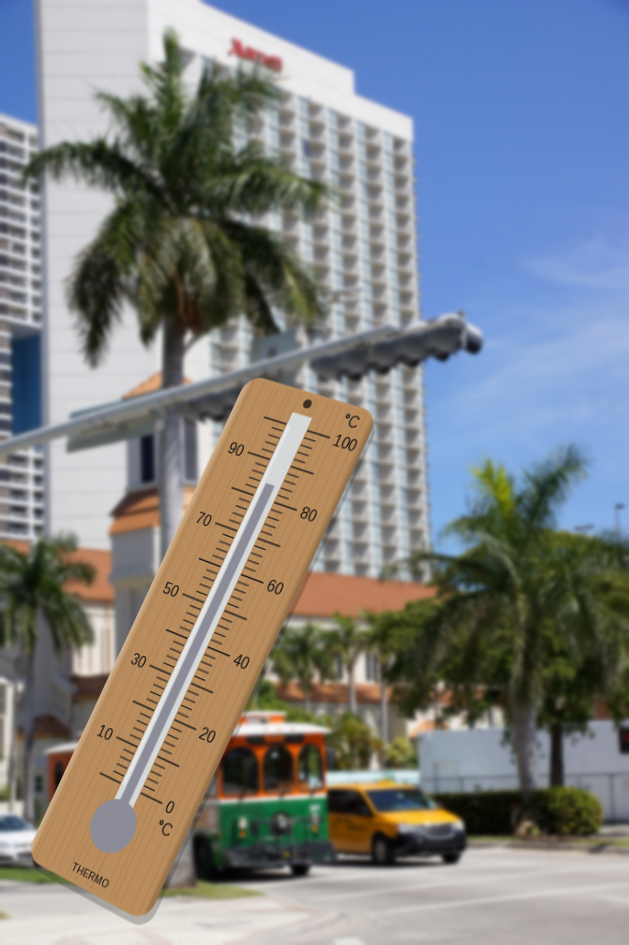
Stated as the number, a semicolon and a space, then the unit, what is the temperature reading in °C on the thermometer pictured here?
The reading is 84; °C
